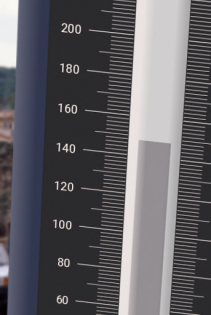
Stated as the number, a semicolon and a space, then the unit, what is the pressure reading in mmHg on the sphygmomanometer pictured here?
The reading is 148; mmHg
